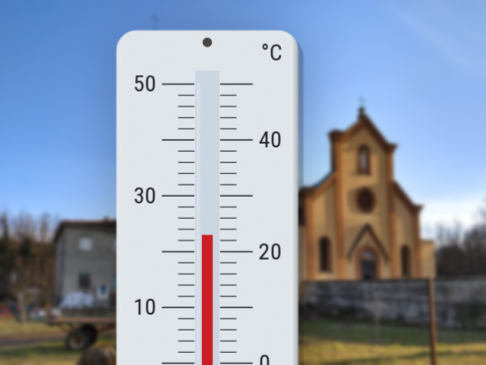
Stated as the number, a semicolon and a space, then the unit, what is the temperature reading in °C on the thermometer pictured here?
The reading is 23; °C
